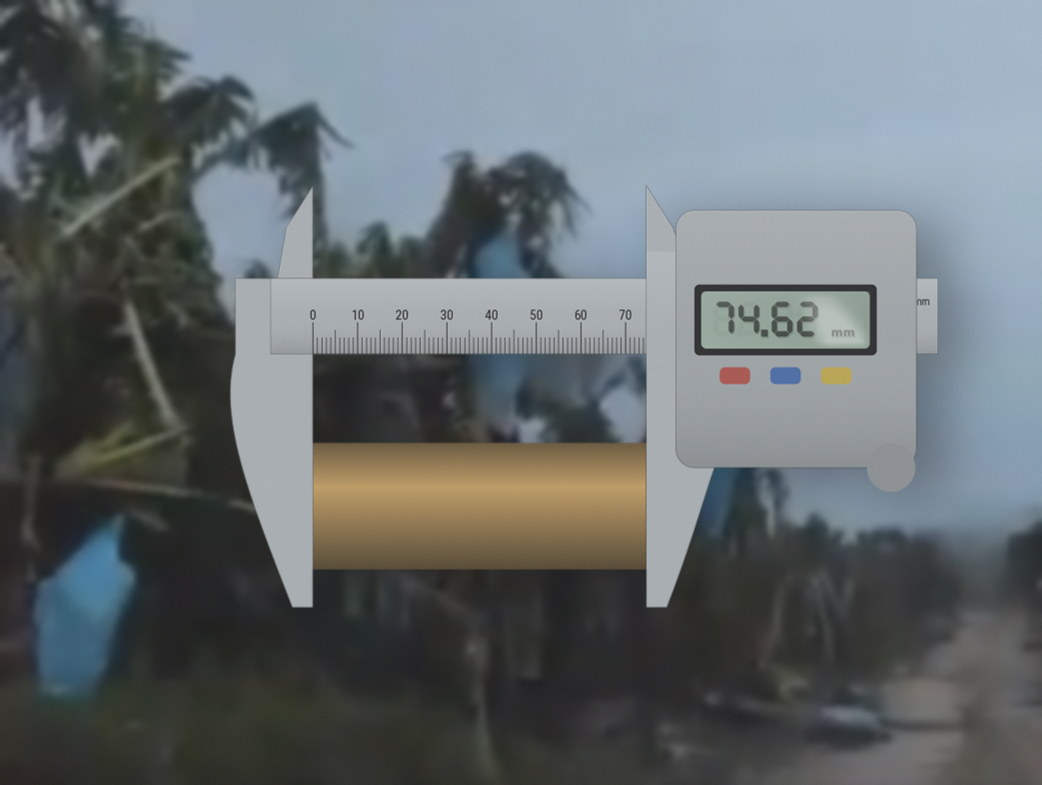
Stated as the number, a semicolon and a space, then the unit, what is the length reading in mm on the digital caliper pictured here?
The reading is 74.62; mm
